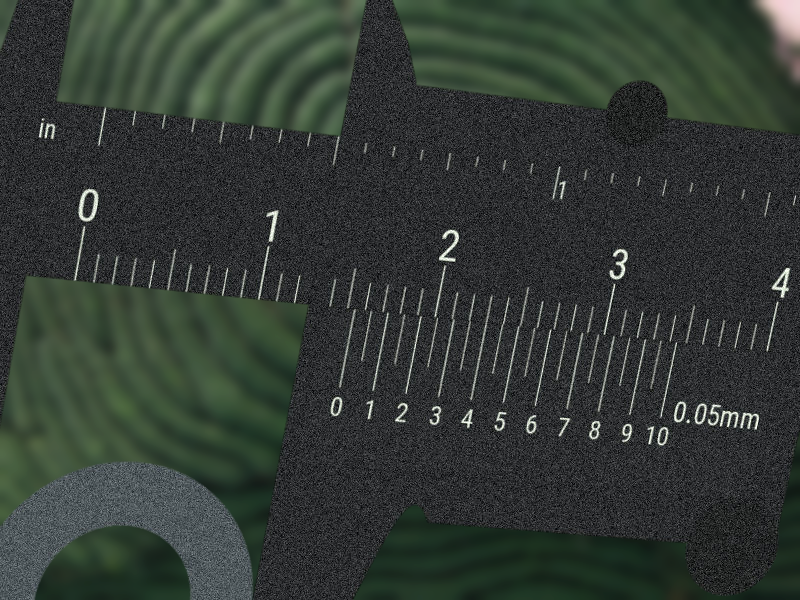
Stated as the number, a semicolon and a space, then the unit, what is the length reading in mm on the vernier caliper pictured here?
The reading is 15.4; mm
